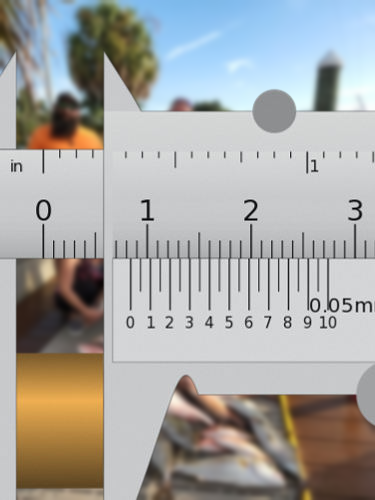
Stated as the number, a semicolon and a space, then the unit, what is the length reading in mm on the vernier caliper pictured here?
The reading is 8.4; mm
